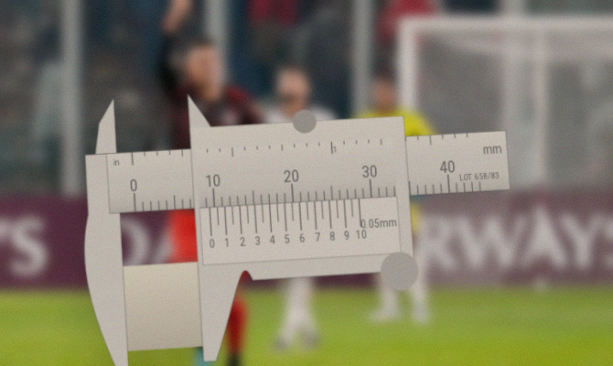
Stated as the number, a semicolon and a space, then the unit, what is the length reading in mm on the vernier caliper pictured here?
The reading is 9.4; mm
